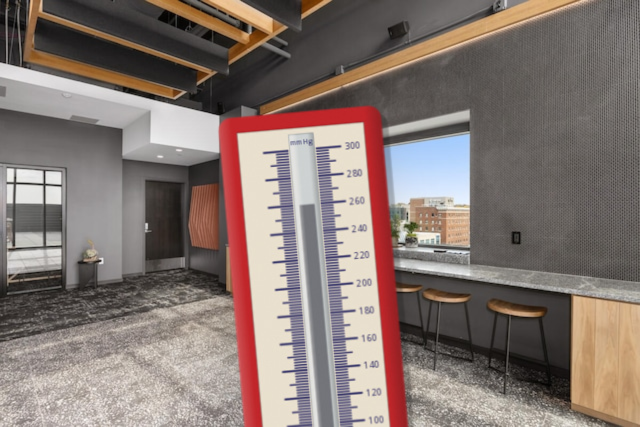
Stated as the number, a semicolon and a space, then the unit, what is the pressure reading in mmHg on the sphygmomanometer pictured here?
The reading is 260; mmHg
